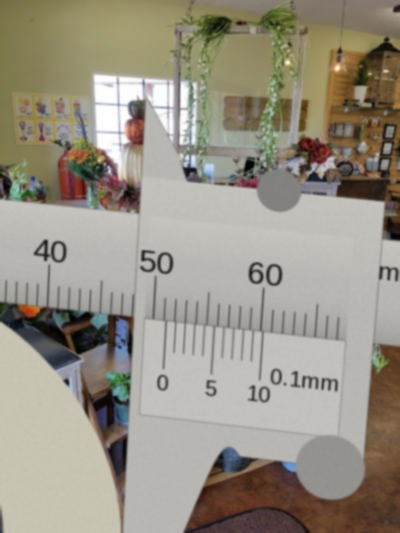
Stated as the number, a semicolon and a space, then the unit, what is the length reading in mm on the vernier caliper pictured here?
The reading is 51.2; mm
